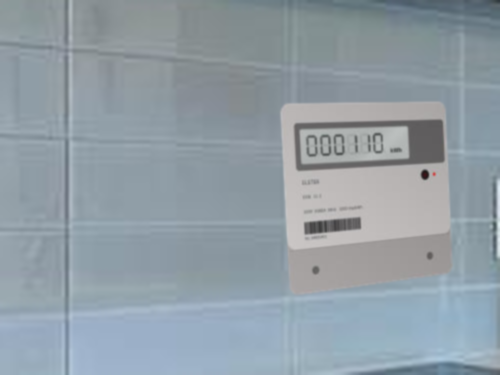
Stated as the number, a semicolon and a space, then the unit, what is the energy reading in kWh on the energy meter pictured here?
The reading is 110; kWh
